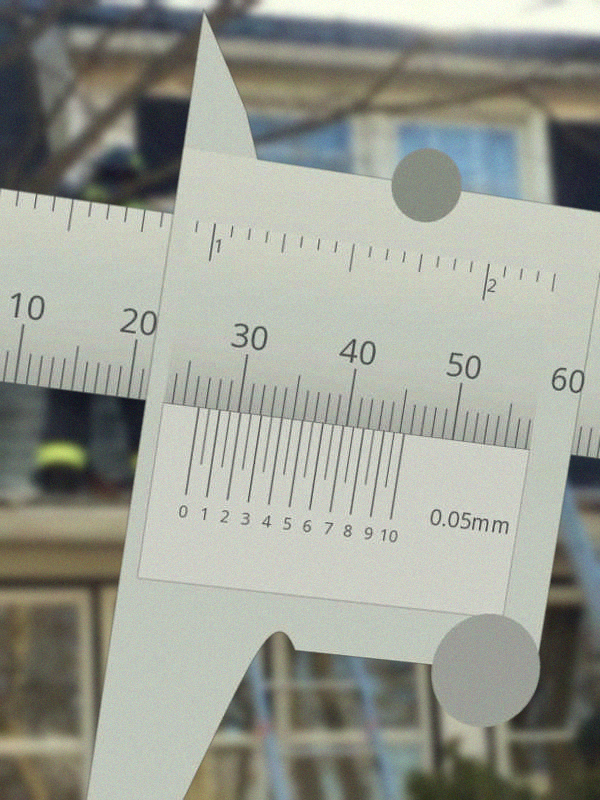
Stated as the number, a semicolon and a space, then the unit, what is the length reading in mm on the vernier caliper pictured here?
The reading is 26.4; mm
